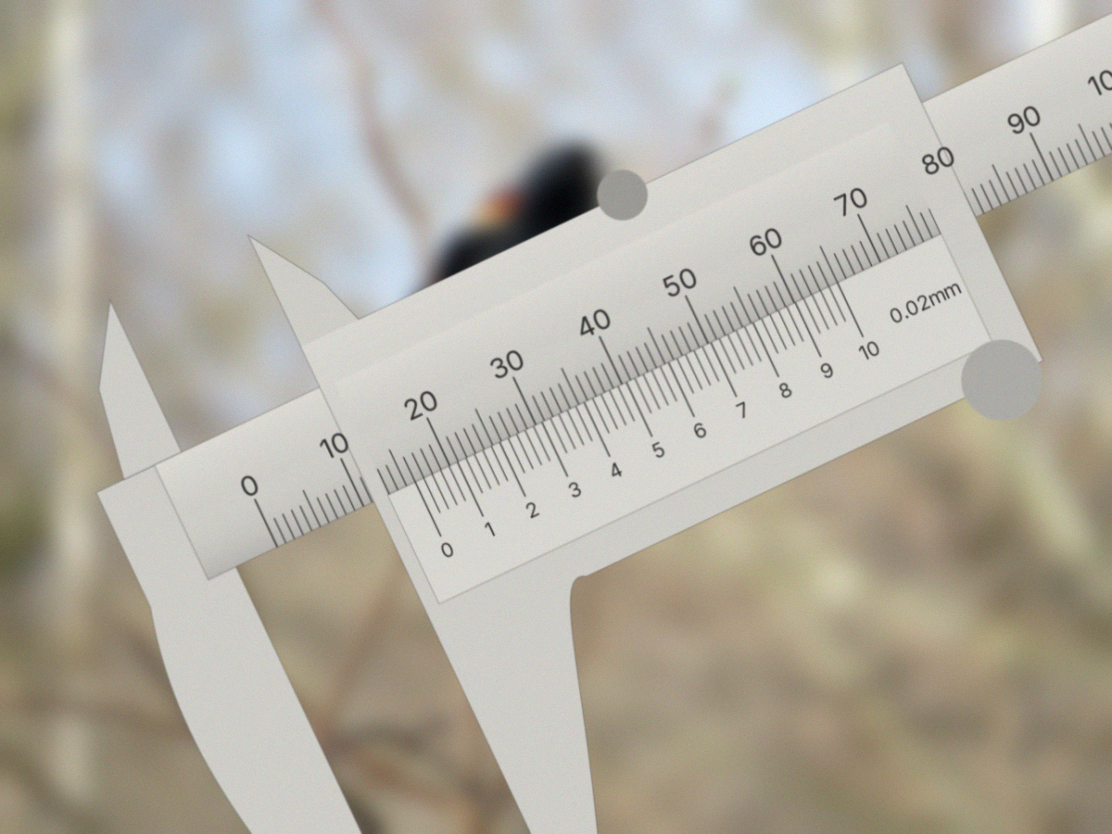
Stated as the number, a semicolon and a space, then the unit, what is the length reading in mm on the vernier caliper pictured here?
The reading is 16.0; mm
